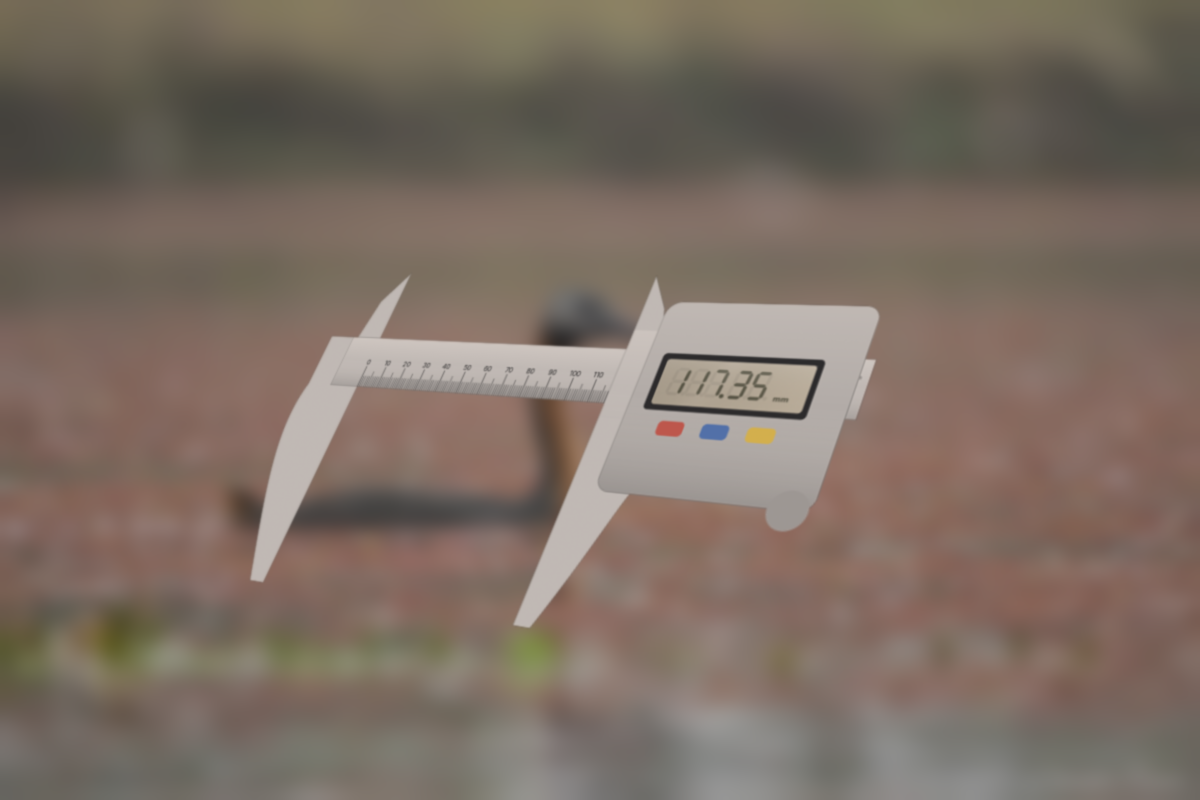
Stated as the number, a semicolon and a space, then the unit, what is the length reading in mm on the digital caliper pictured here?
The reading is 117.35; mm
